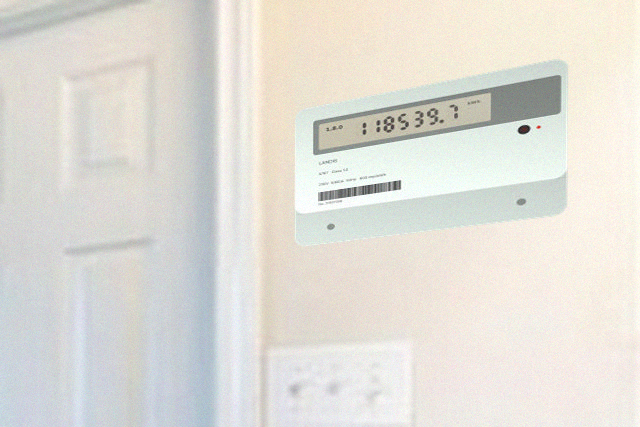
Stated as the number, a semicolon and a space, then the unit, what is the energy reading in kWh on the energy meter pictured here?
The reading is 118539.7; kWh
